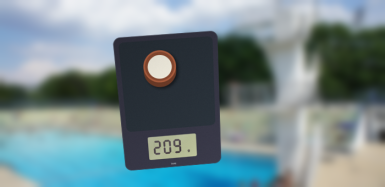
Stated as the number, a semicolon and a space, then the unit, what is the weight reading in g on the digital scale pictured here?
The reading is 209; g
